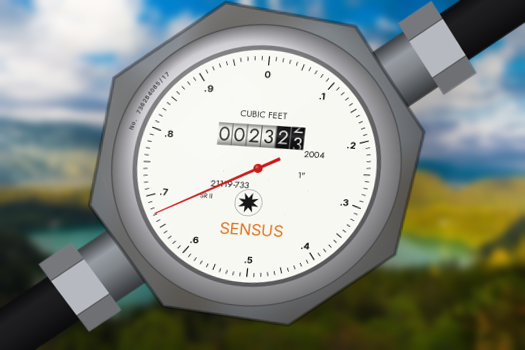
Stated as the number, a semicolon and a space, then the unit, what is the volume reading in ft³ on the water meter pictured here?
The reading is 2322.67; ft³
